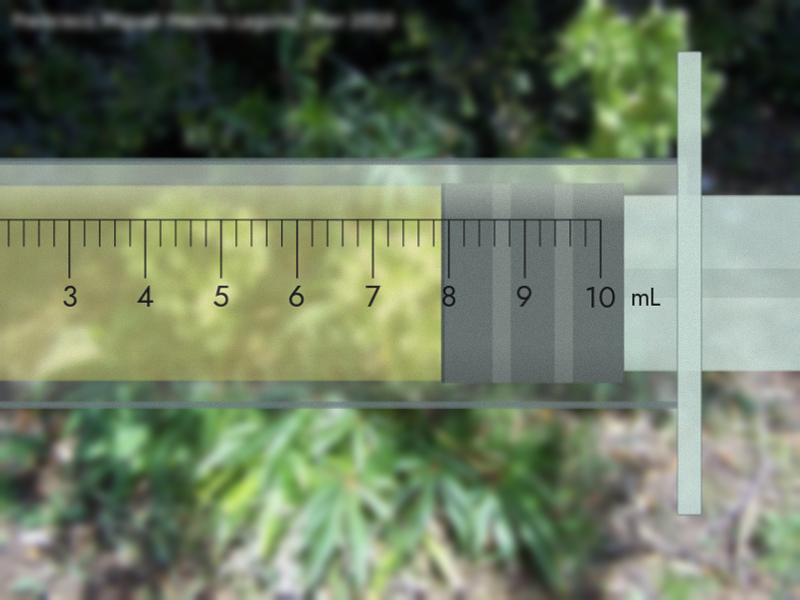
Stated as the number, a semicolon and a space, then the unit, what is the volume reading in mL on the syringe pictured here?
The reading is 7.9; mL
